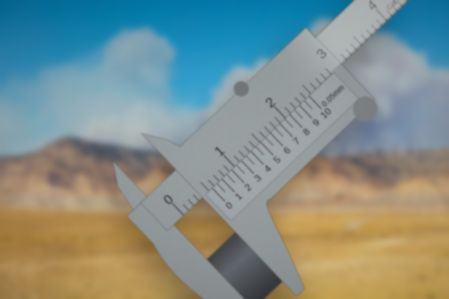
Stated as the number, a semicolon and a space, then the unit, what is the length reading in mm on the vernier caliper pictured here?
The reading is 5.6; mm
